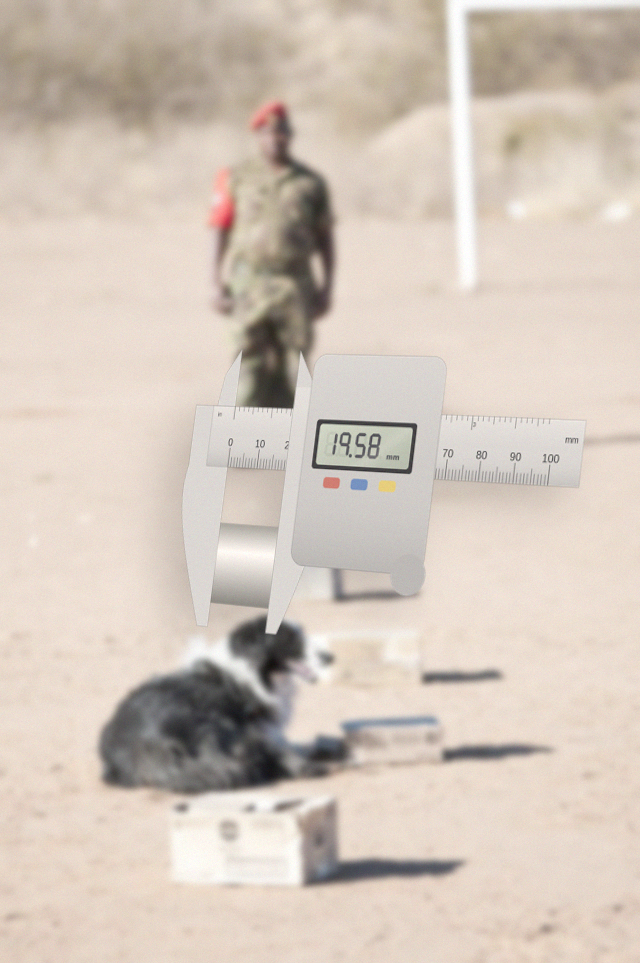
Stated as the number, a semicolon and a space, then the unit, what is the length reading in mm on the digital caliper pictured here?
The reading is 19.58; mm
